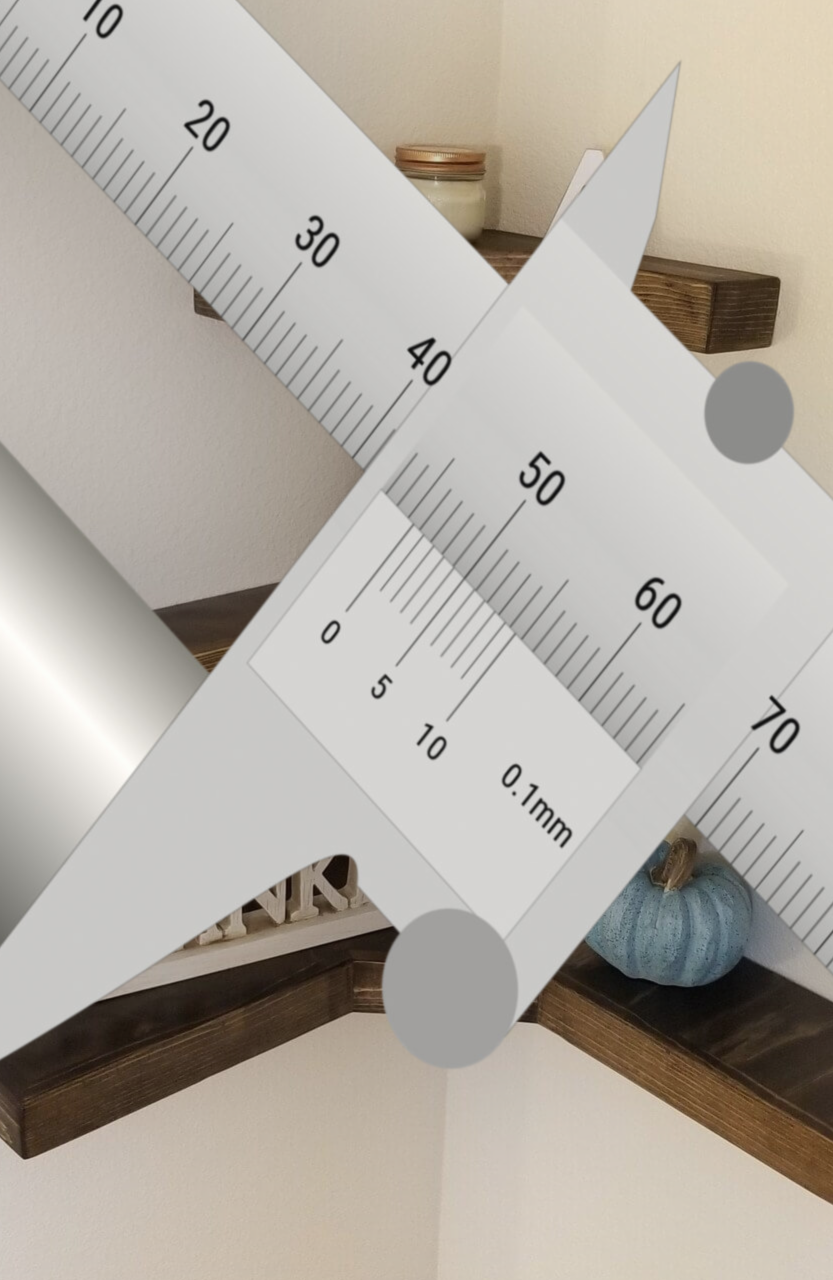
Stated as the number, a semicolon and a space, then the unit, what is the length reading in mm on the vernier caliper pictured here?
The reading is 45.5; mm
